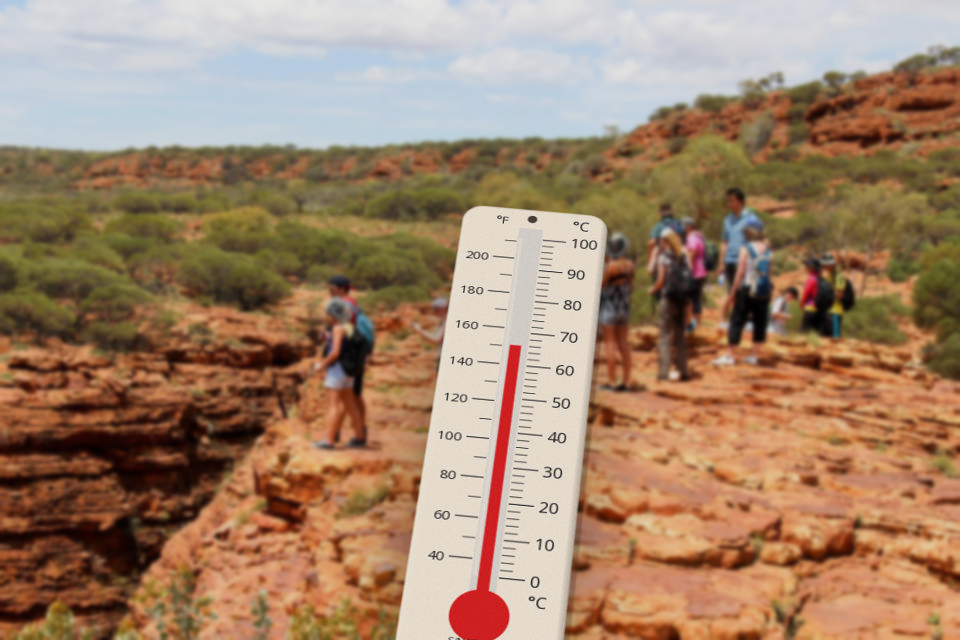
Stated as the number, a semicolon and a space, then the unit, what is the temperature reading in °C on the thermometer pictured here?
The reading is 66; °C
